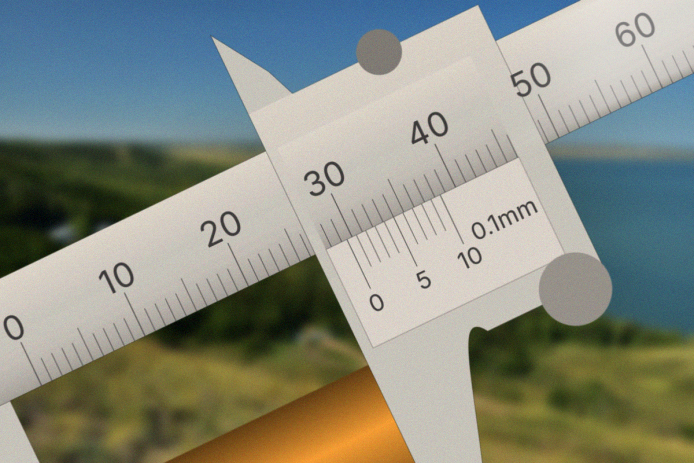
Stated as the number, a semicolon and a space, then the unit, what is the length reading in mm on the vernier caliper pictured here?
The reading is 29.5; mm
